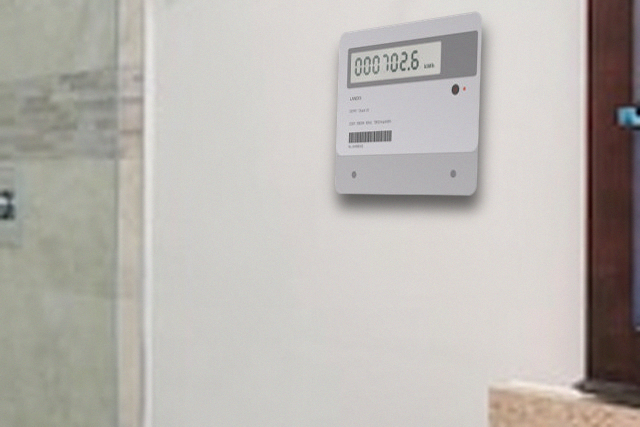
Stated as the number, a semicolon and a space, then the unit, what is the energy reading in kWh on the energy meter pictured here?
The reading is 702.6; kWh
